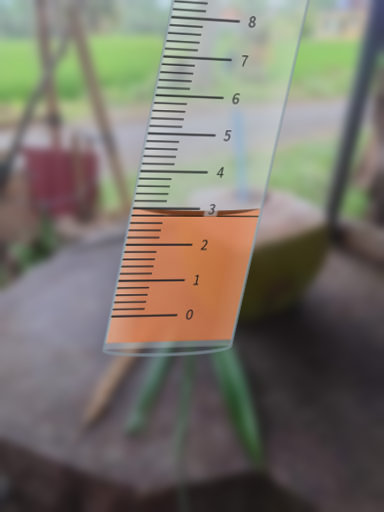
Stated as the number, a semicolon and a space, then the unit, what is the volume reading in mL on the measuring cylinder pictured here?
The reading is 2.8; mL
